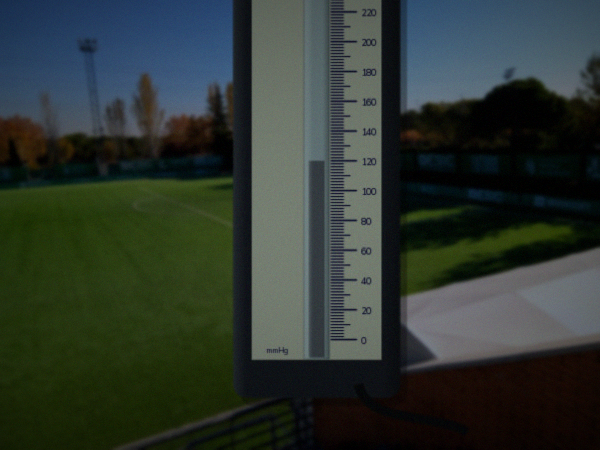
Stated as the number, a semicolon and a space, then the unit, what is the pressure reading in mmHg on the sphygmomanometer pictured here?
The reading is 120; mmHg
